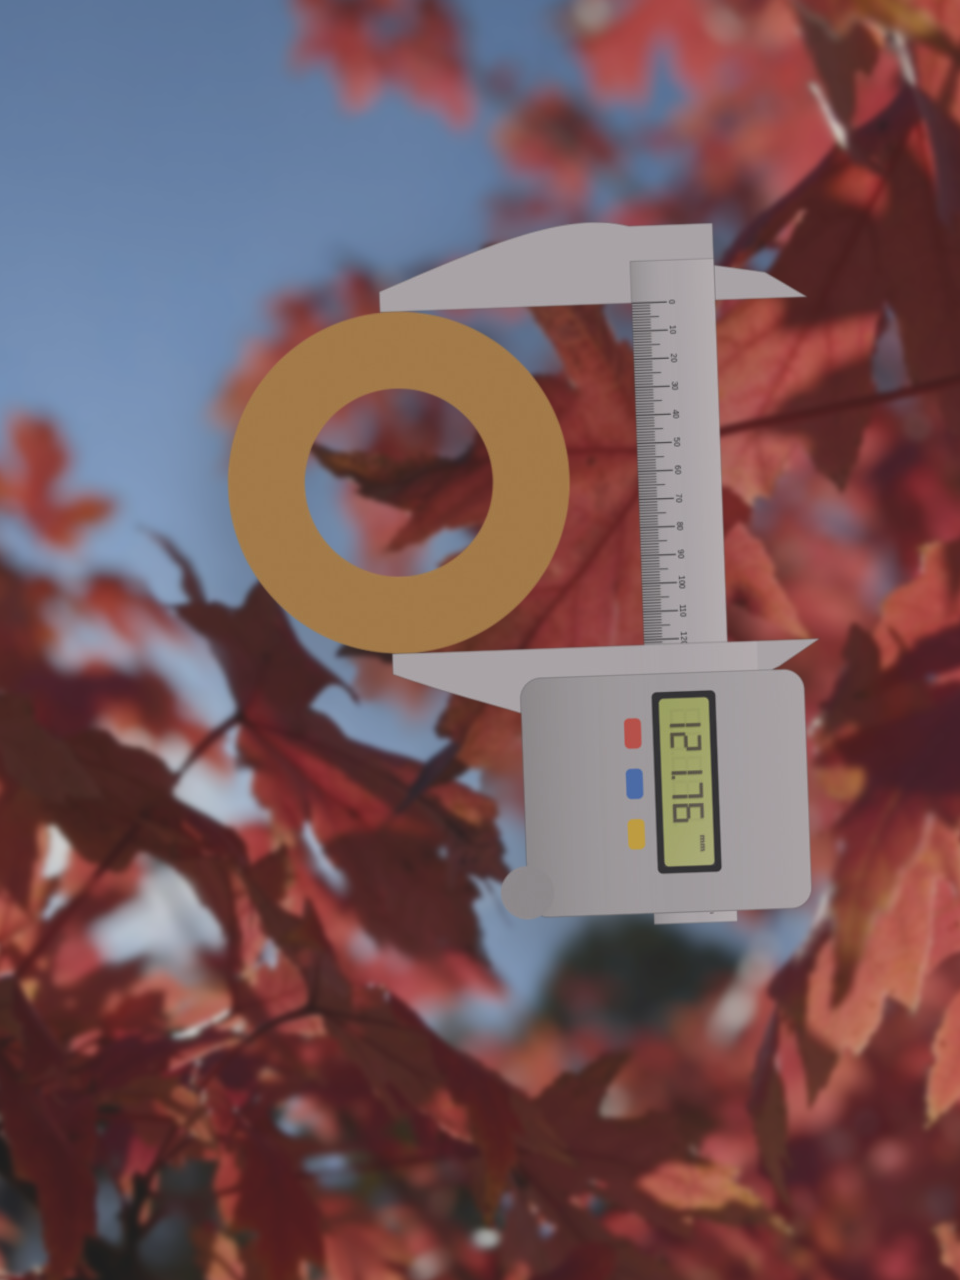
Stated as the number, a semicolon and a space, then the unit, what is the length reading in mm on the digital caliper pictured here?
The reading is 121.76; mm
